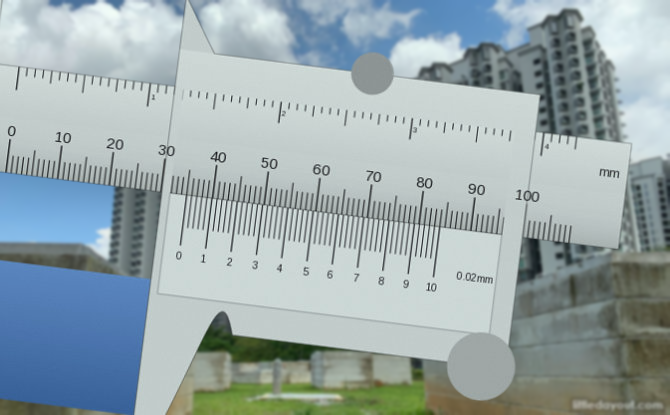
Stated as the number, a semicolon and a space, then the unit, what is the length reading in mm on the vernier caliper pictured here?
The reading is 35.0; mm
